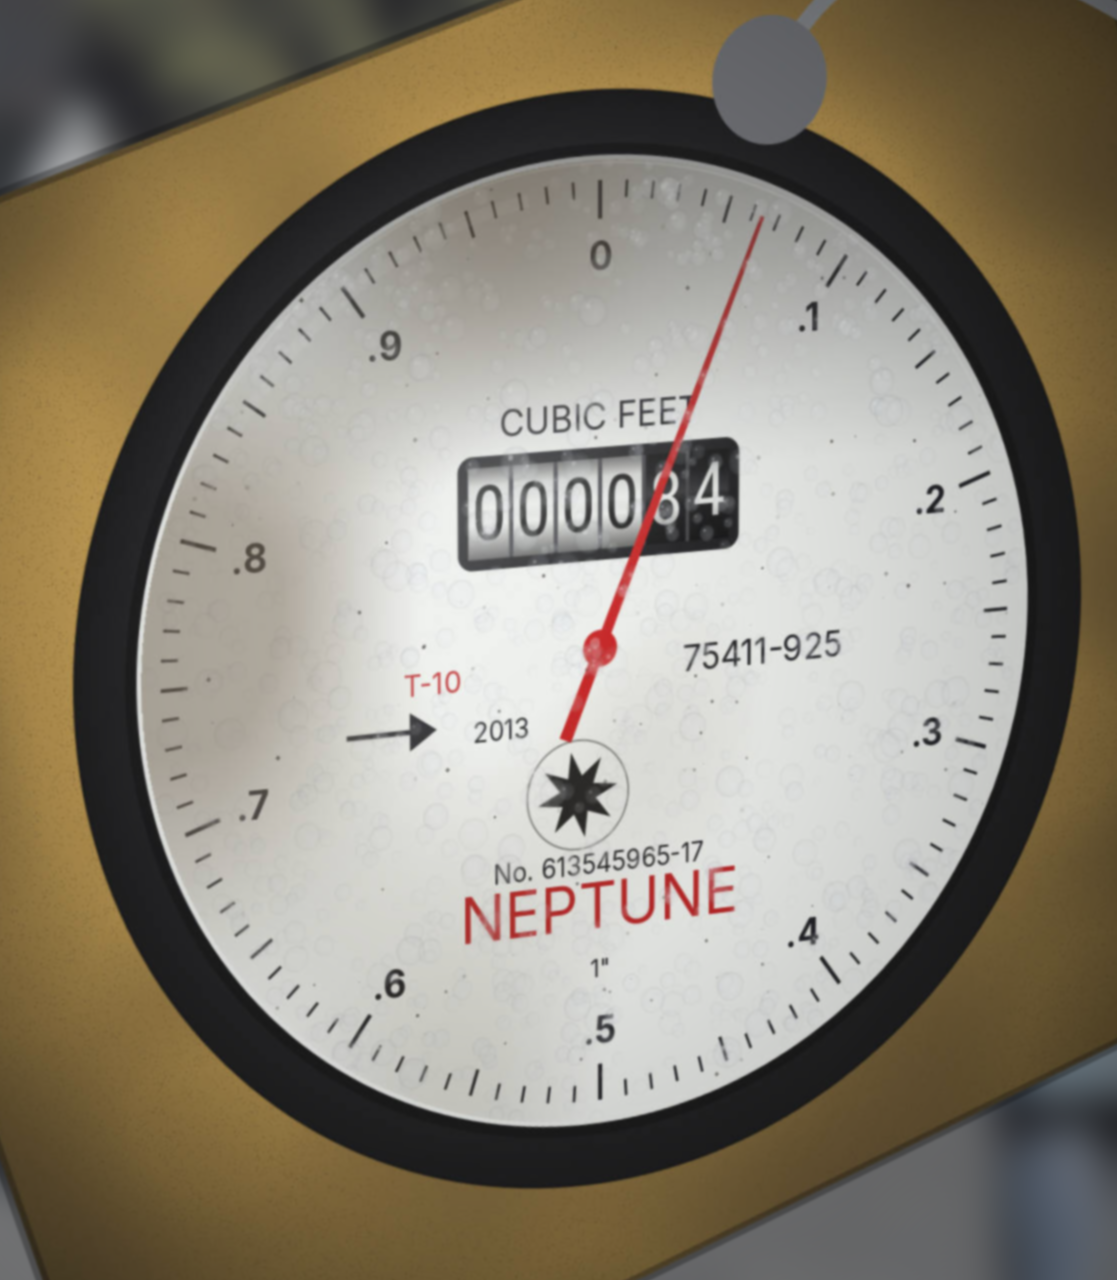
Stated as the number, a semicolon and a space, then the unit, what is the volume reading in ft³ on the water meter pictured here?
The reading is 84.06; ft³
